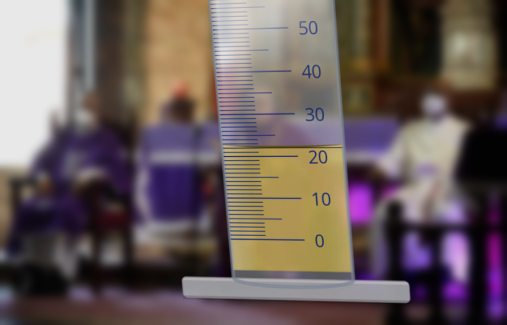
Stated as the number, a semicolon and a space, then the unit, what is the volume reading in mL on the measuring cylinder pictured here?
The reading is 22; mL
